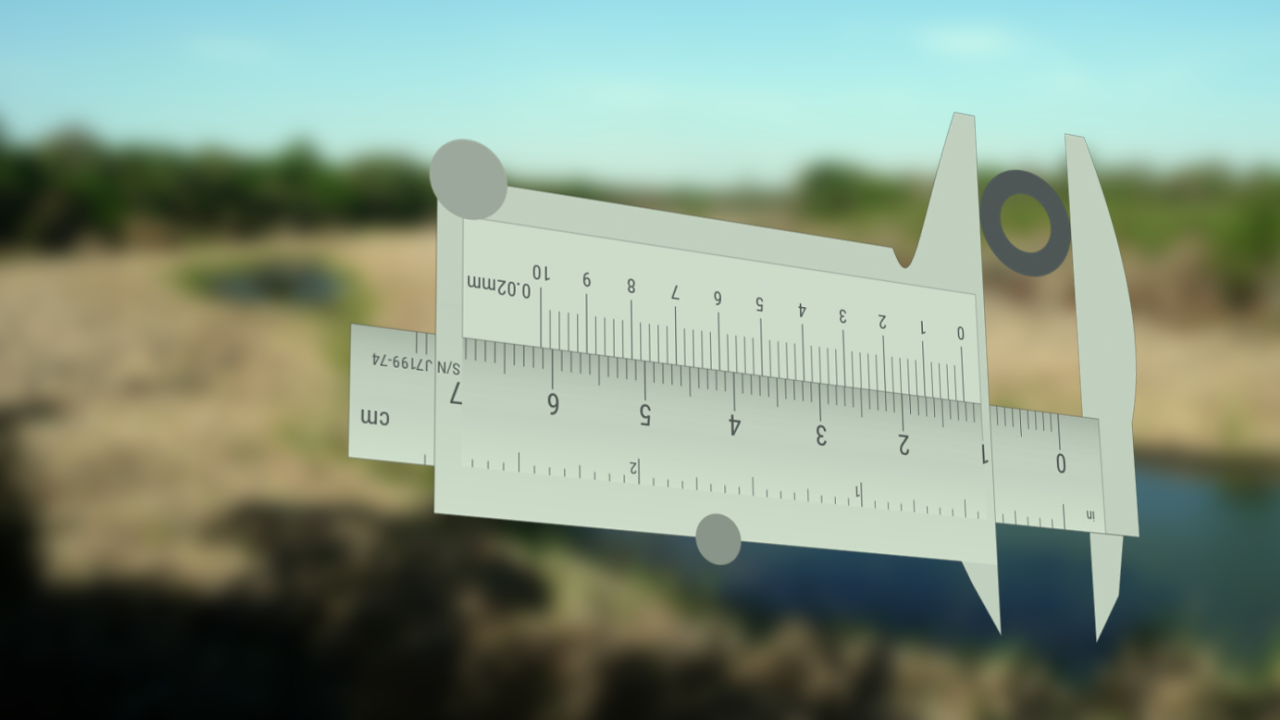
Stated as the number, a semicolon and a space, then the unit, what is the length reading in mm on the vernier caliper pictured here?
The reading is 12.2; mm
